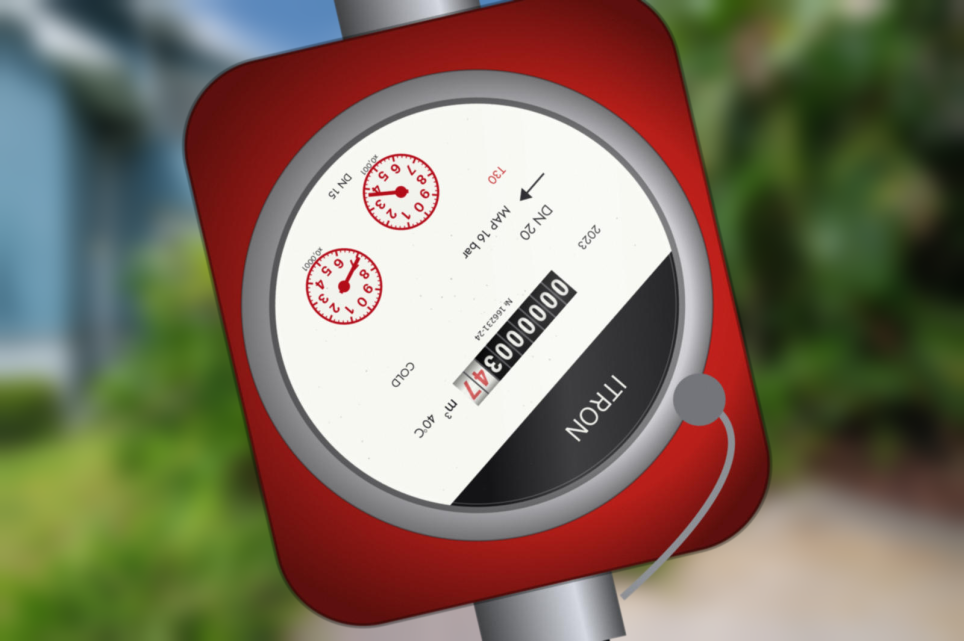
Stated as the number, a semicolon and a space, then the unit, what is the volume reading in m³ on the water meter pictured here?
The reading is 3.4737; m³
